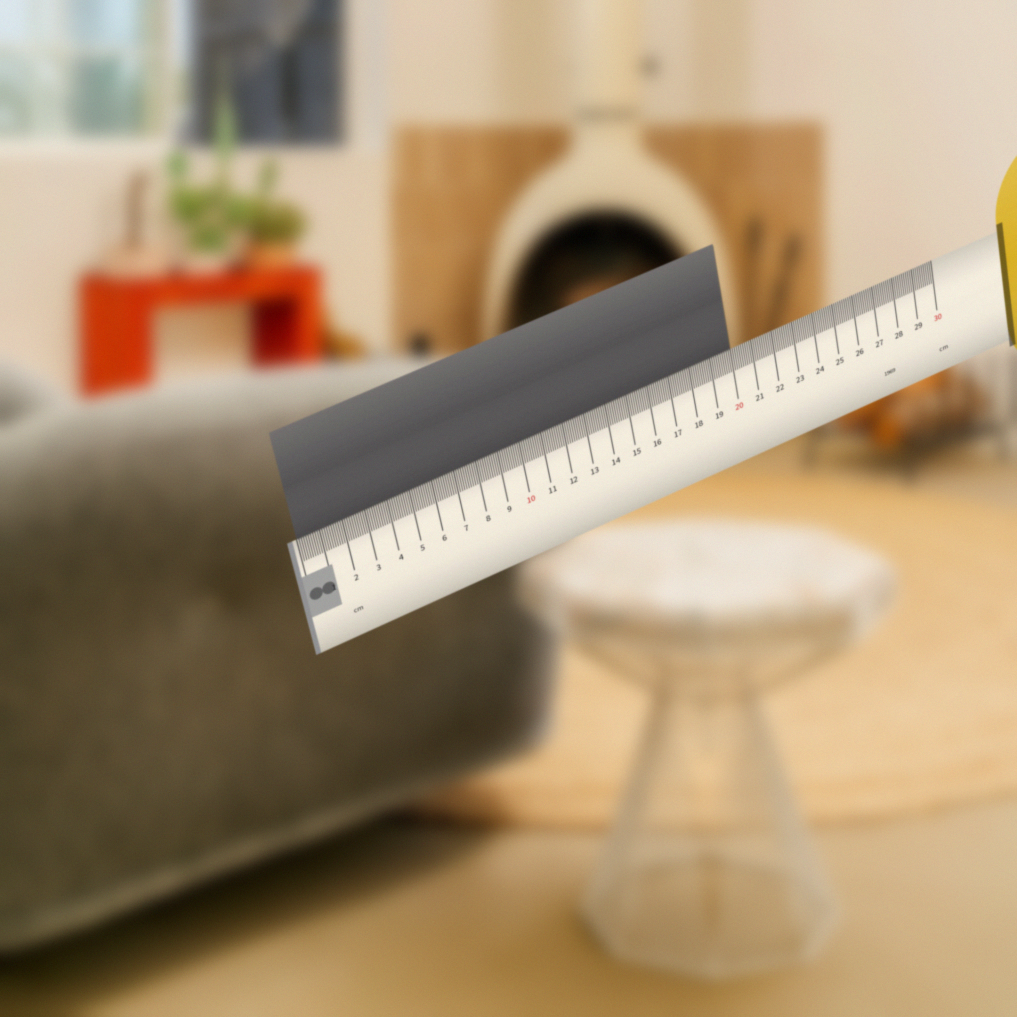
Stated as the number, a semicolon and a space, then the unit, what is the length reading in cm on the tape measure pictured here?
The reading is 20; cm
